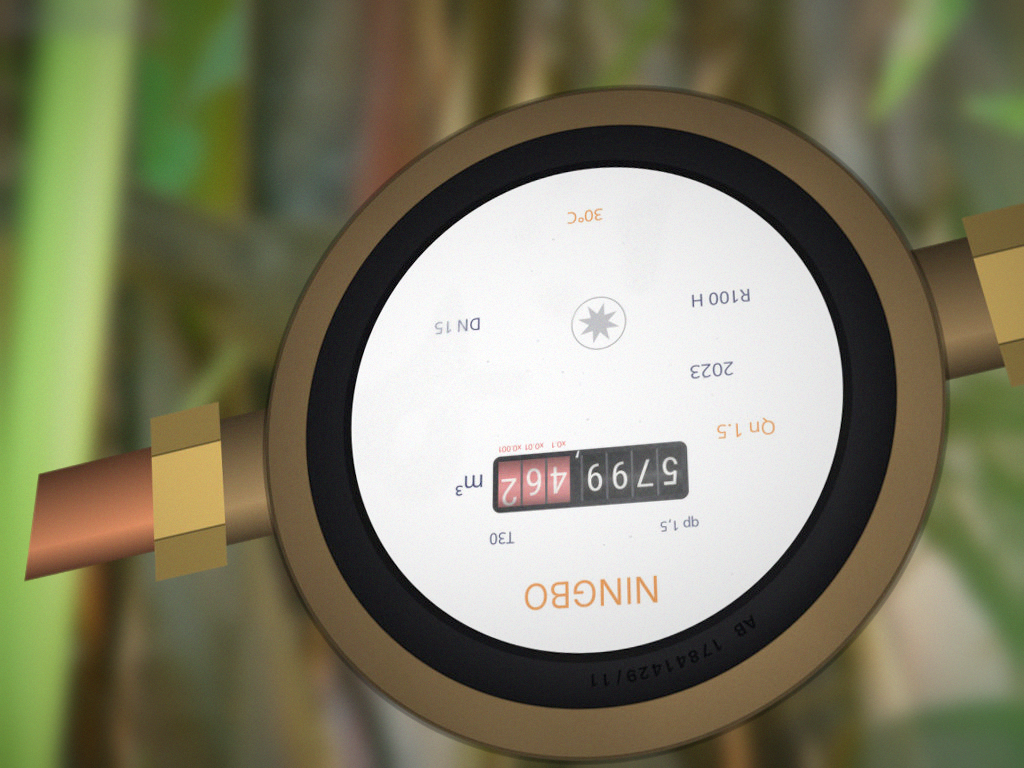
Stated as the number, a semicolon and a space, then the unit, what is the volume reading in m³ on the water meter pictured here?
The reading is 5799.462; m³
